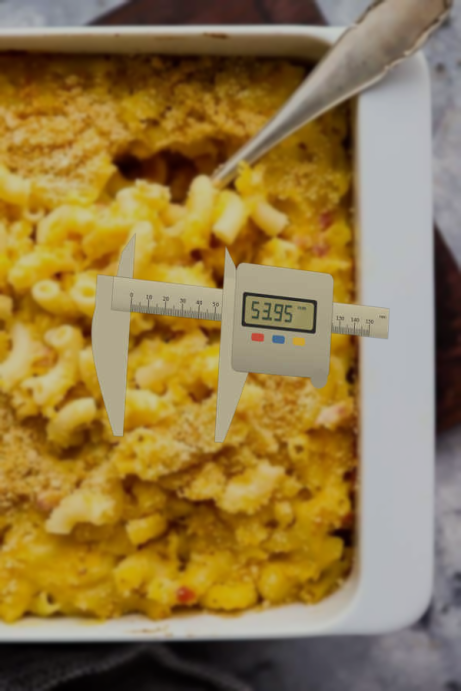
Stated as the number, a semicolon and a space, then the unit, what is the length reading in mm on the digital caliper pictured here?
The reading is 53.95; mm
